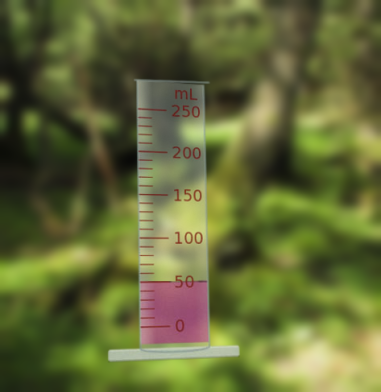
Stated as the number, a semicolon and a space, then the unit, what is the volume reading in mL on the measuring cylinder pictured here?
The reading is 50; mL
